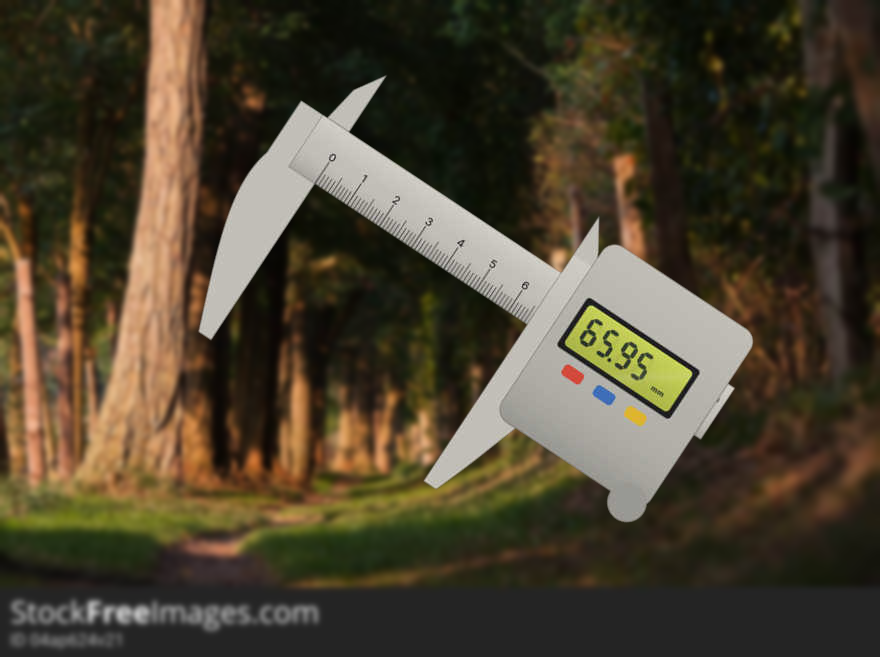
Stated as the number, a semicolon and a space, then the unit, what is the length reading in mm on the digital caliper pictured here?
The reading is 65.95; mm
